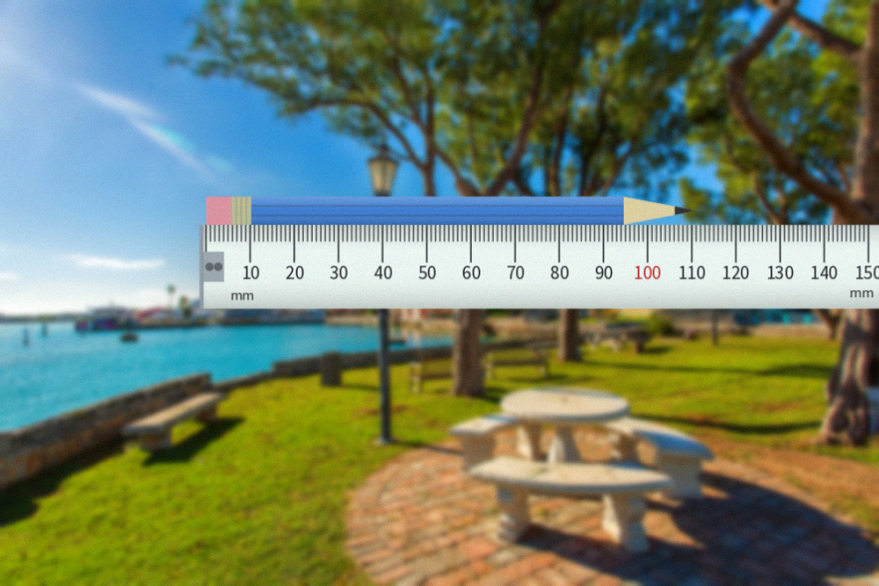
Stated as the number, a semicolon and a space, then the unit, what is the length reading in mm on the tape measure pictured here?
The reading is 110; mm
